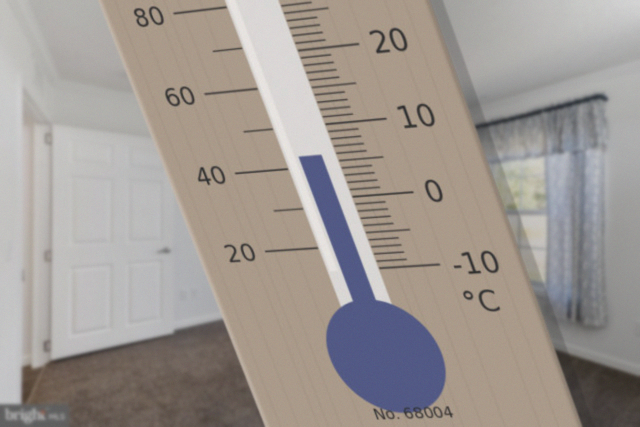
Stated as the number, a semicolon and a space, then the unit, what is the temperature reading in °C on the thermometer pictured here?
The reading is 6; °C
